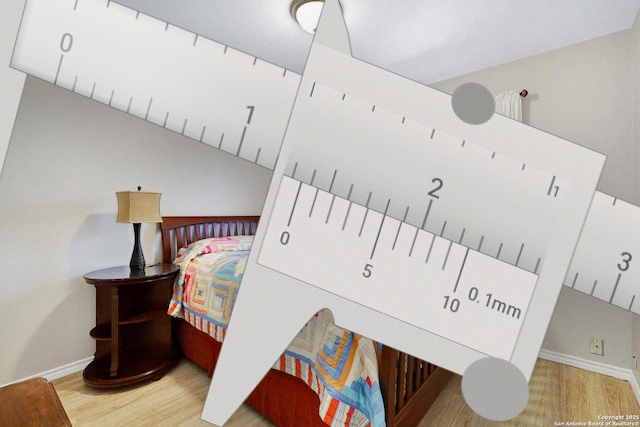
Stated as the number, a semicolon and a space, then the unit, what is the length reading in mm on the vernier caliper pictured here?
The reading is 13.5; mm
